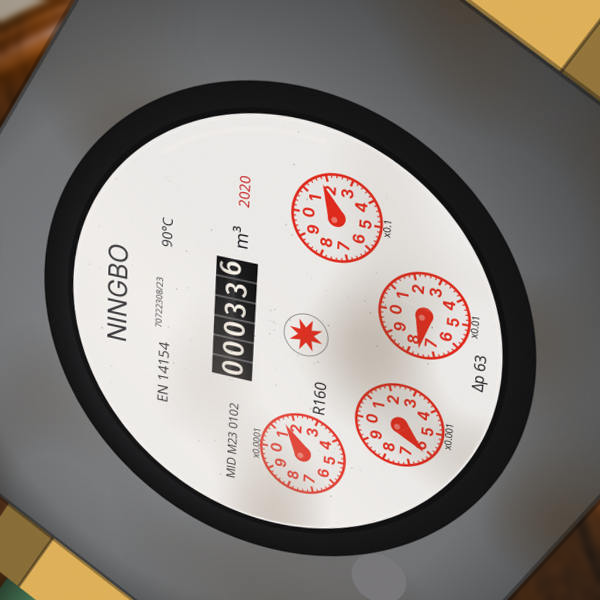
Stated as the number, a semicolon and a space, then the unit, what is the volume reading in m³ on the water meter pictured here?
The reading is 336.1761; m³
